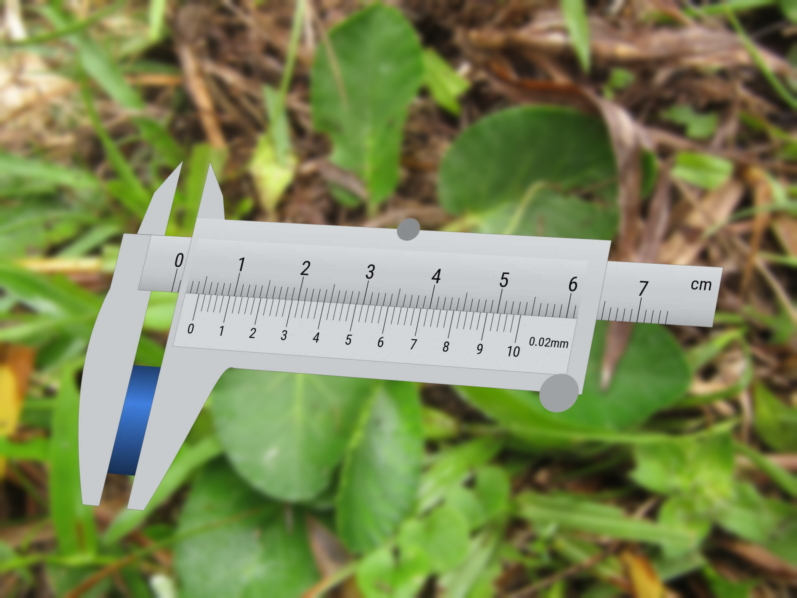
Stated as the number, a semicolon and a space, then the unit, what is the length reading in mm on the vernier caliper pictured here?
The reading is 4.4; mm
